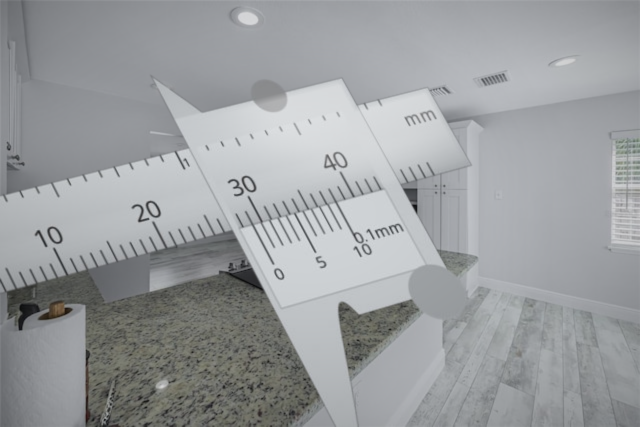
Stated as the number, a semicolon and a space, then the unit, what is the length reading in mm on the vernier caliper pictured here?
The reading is 29.0; mm
